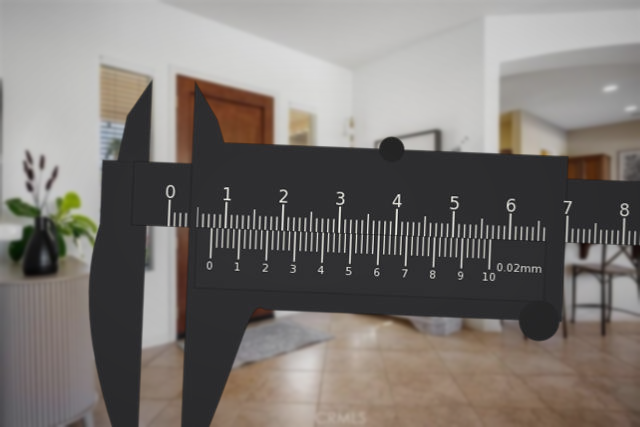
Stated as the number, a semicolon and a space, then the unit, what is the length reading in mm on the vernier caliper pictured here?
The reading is 7.6; mm
